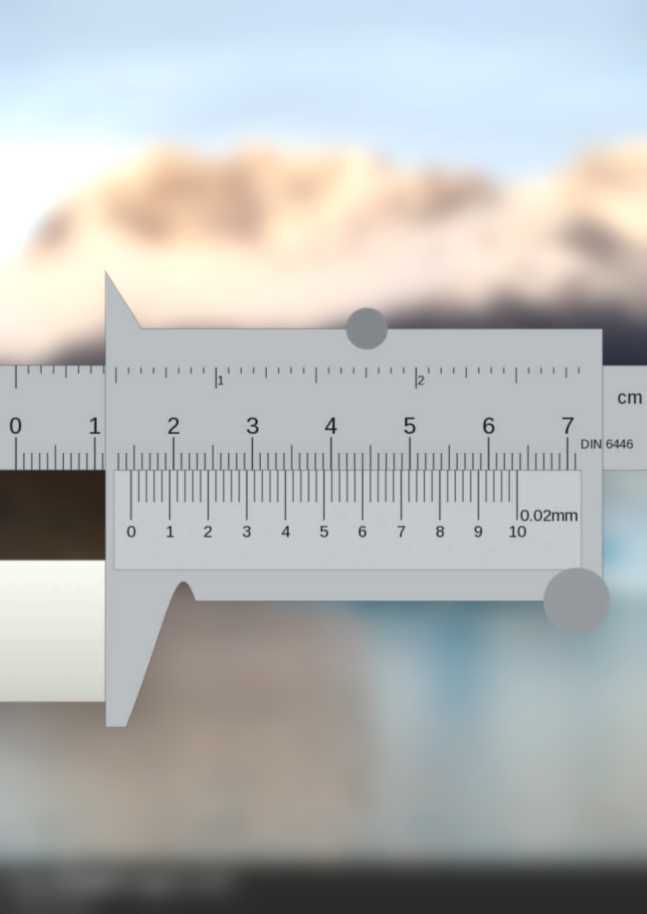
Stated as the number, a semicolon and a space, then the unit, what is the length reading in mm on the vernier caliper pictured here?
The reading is 14.6; mm
